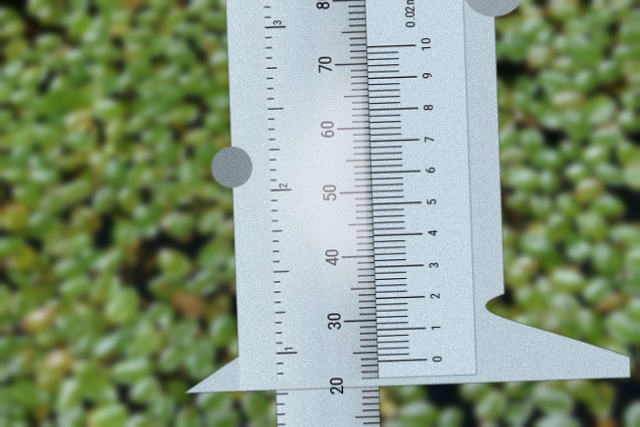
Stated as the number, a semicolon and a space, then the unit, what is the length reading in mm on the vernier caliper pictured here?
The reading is 23.6; mm
